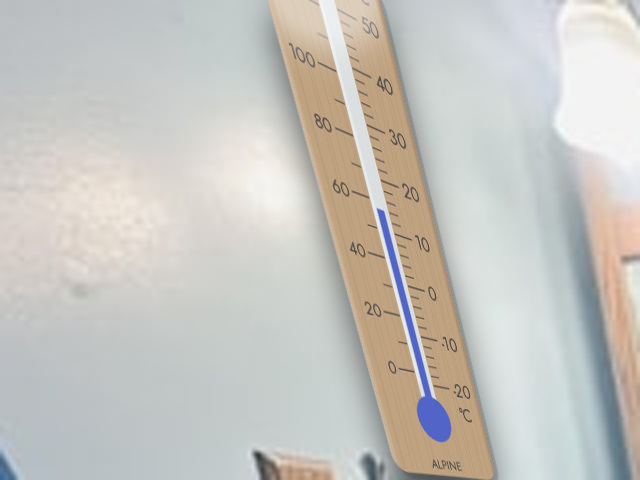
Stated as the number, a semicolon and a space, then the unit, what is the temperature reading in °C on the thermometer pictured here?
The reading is 14; °C
